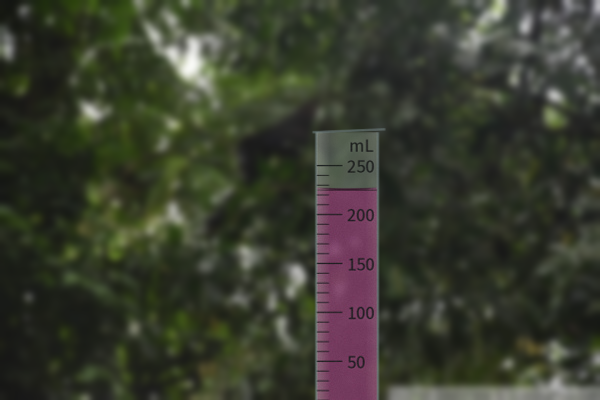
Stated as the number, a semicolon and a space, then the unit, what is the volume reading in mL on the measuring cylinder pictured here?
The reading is 225; mL
